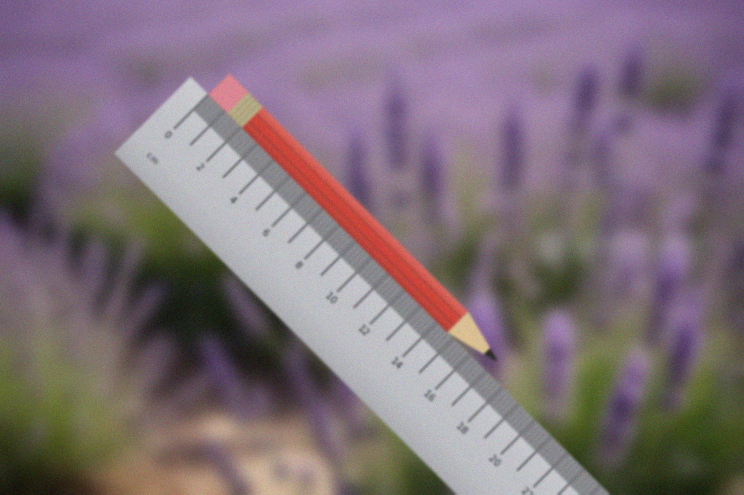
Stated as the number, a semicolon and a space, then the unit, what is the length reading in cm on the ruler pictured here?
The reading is 17; cm
